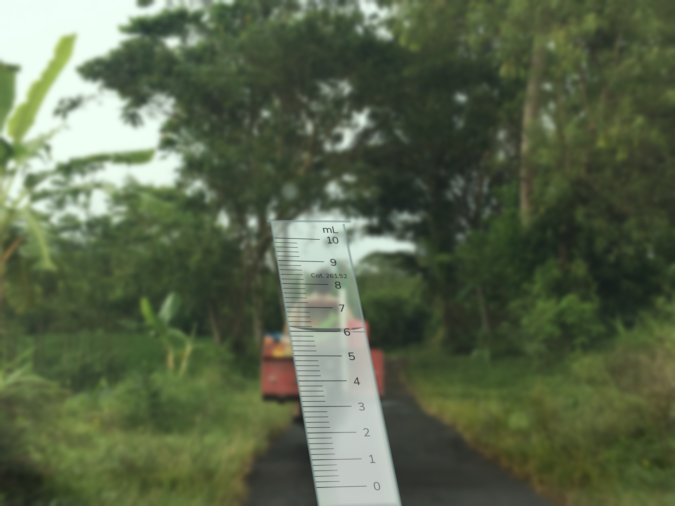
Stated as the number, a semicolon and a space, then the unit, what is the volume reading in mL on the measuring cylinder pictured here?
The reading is 6; mL
